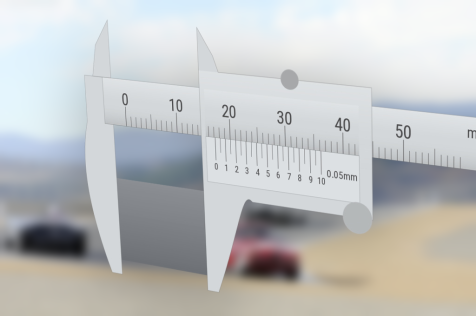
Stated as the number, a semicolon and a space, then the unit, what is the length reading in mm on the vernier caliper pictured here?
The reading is 17.2; mm
